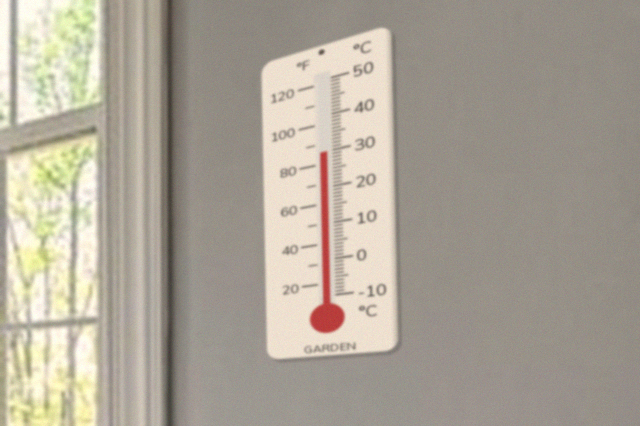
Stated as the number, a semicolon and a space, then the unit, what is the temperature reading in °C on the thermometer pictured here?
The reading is 30; °C
